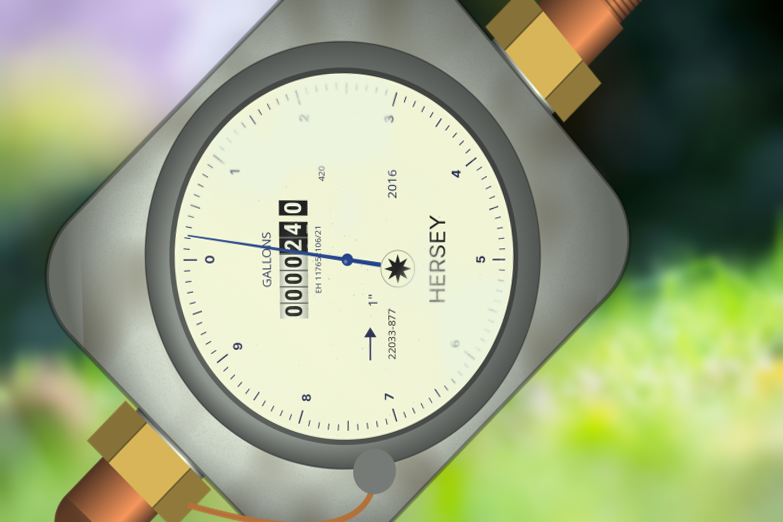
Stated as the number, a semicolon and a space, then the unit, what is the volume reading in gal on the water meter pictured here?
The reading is 240.2; gal
